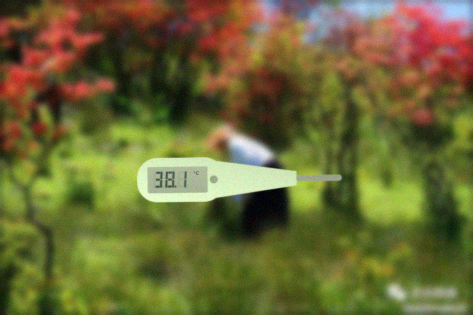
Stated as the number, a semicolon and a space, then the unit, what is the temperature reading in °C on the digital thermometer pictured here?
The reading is 38.1; °C
